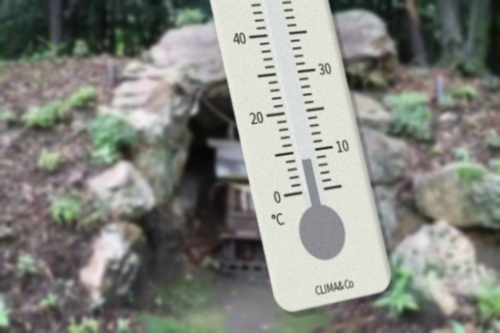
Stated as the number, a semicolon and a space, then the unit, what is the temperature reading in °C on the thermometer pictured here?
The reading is 8; °C
